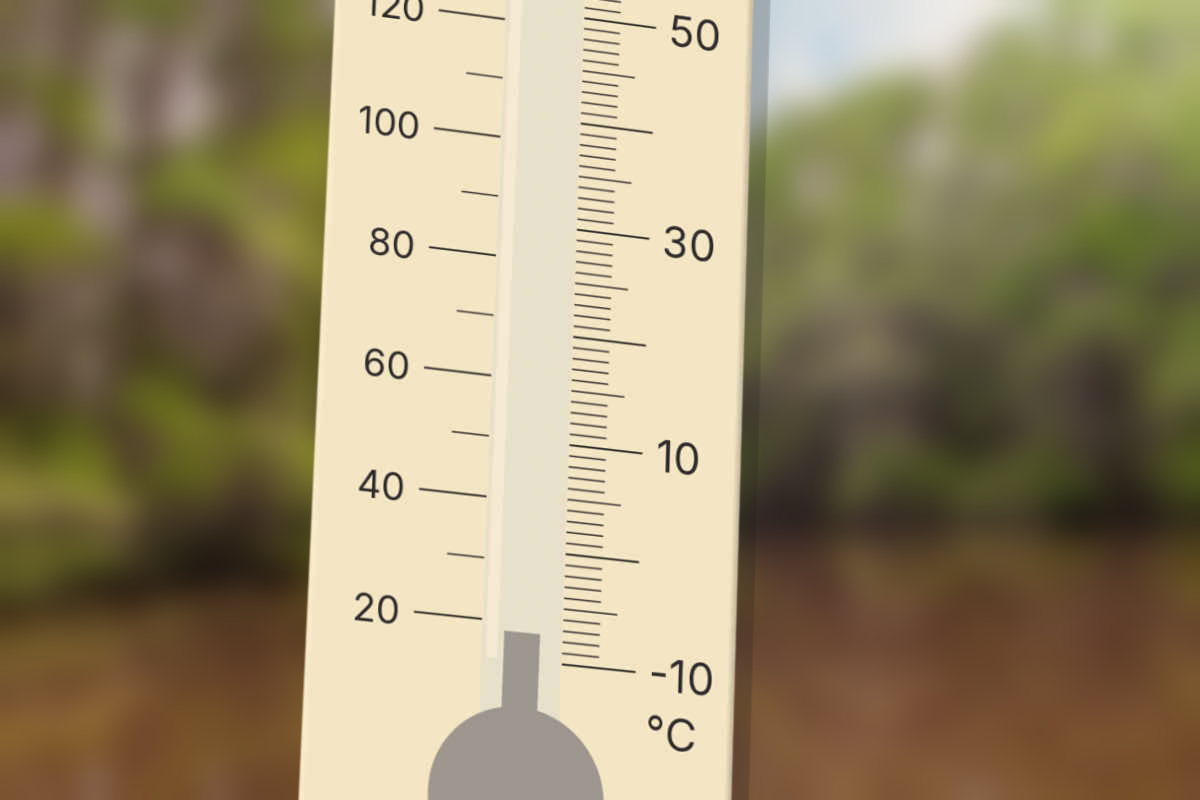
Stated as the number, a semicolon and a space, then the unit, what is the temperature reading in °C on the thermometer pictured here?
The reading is -7.5; °C
